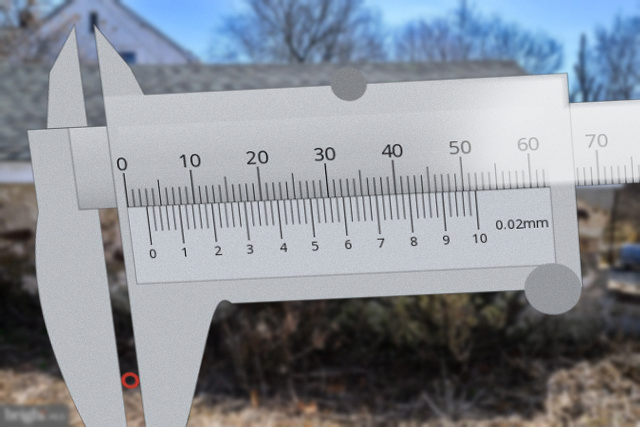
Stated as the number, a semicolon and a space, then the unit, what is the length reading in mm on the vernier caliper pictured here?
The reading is 2.8; mm
